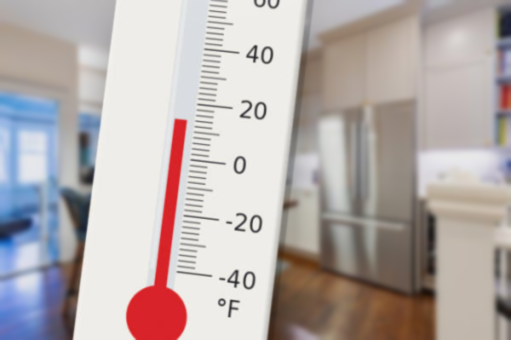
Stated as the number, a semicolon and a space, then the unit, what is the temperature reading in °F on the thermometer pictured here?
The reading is 14; °F
